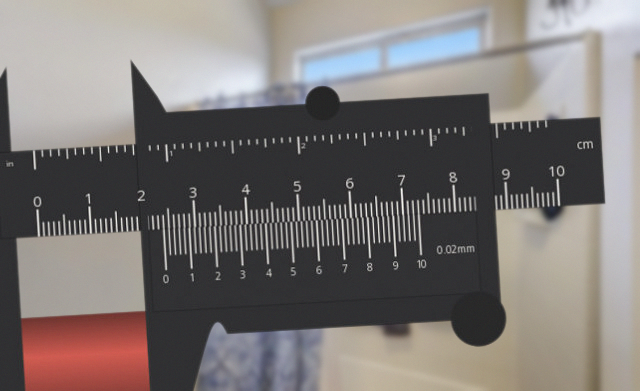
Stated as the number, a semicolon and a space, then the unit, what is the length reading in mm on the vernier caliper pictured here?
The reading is 24.0; mm
